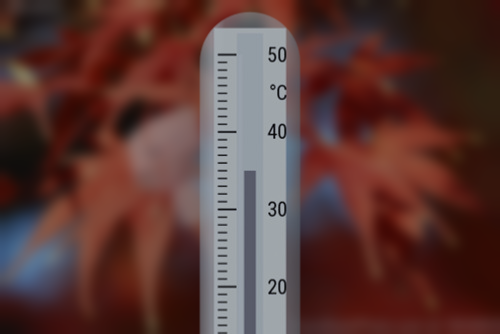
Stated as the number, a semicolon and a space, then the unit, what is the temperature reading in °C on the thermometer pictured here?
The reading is 35; °C
